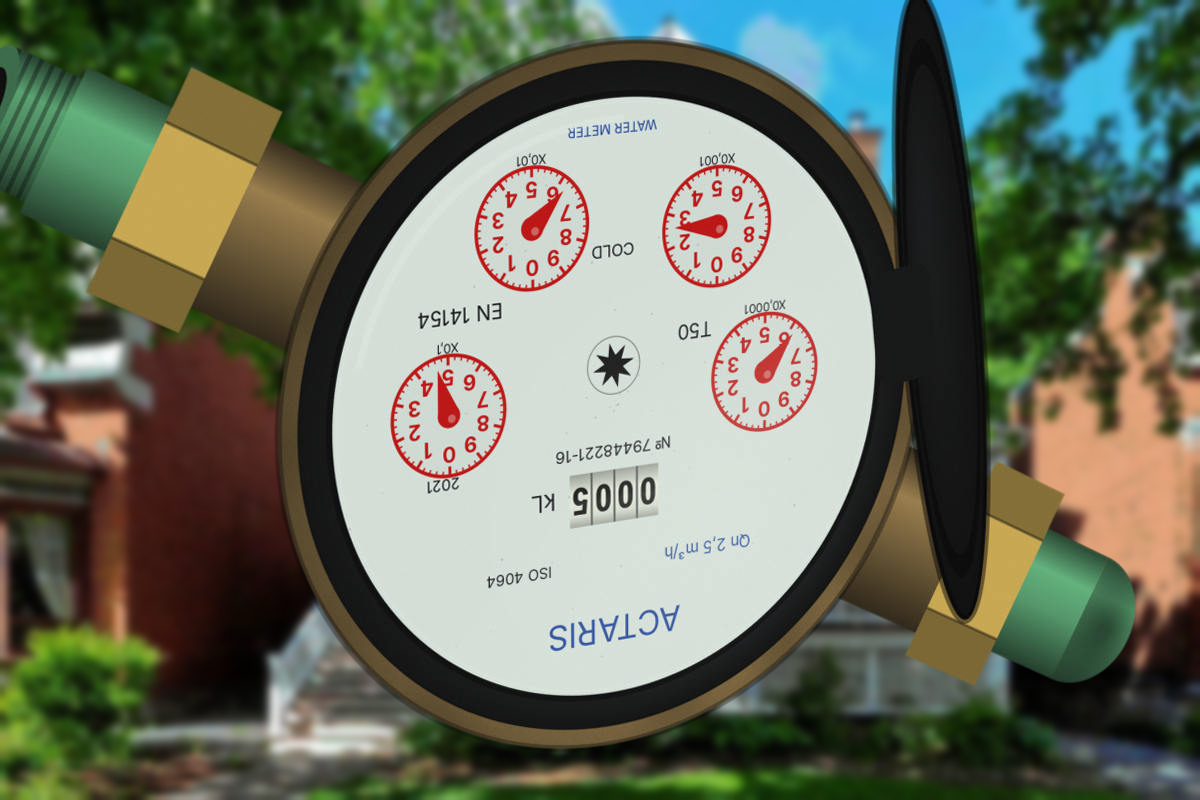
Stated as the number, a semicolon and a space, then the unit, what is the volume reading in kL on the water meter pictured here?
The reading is 5.4626; kL
